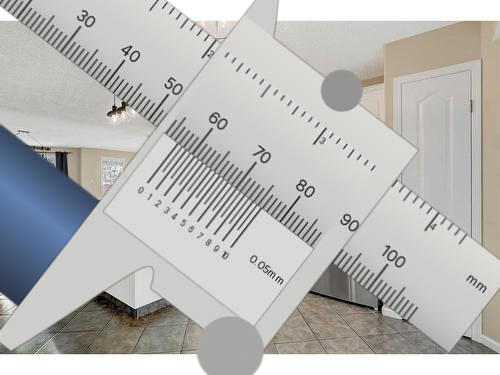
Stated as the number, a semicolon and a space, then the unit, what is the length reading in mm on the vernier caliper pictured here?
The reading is 56.8; mm
